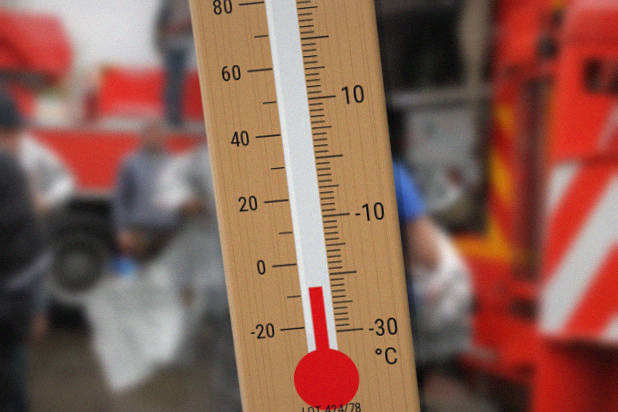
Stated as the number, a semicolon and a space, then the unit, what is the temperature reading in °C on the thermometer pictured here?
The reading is -22; °C
